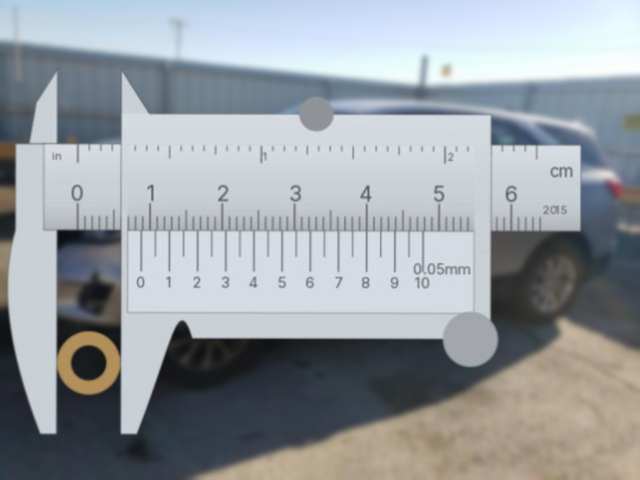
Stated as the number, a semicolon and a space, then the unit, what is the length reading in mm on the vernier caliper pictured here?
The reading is 8.8; mm
